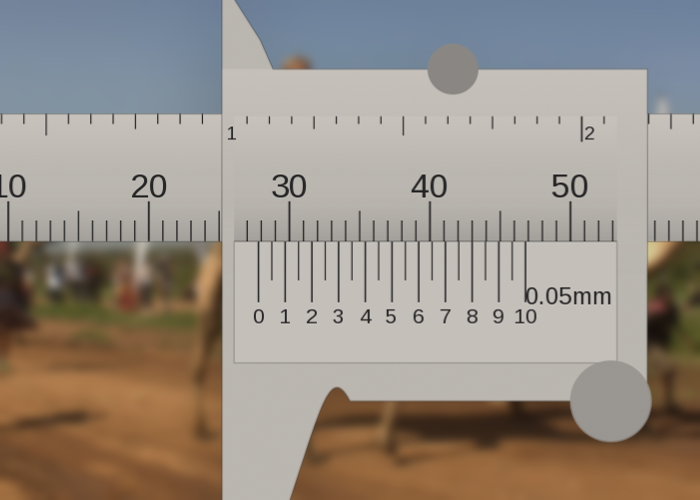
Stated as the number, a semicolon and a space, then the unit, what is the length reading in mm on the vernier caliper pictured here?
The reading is 27.8; mm
